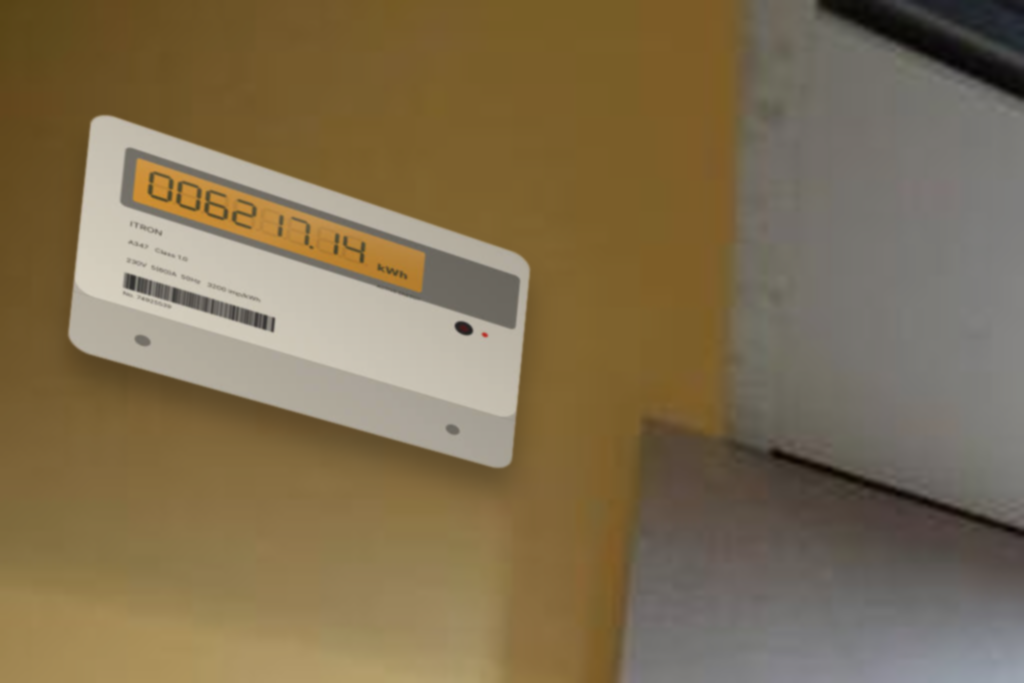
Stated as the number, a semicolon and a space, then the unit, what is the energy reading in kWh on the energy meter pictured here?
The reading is 6217.14; kWh
